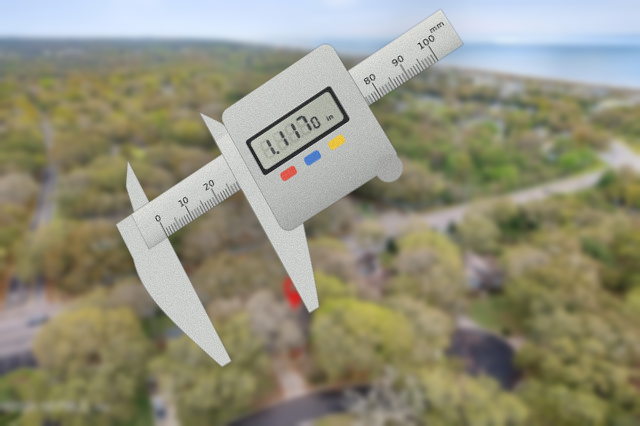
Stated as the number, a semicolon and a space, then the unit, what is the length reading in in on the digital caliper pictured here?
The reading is 1.1170; in
